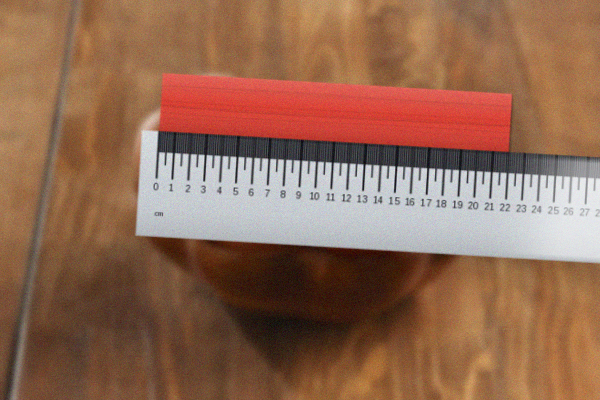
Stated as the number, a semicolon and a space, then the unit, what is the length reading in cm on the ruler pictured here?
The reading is 22; cm
